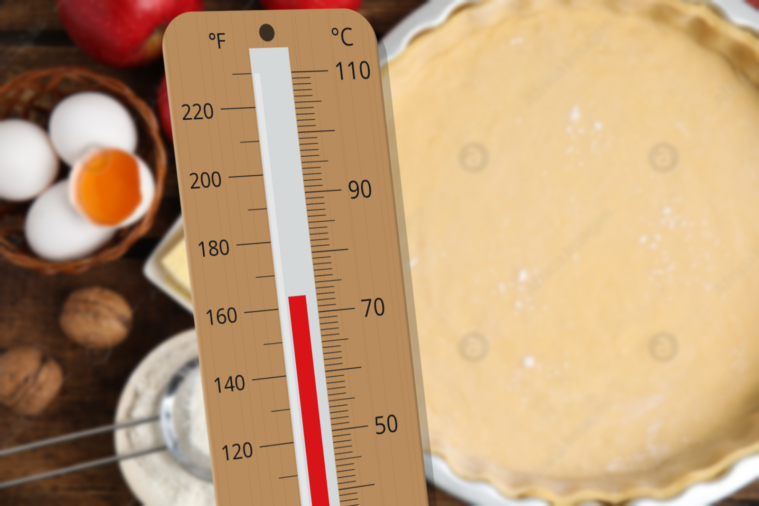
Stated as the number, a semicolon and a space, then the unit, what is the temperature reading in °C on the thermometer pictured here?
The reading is 73; °C
